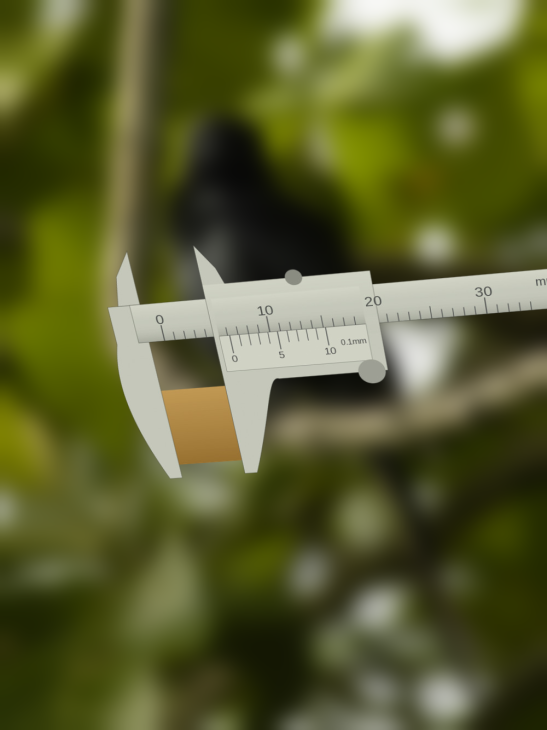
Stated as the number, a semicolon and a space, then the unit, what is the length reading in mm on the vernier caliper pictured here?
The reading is 6.2; mm
